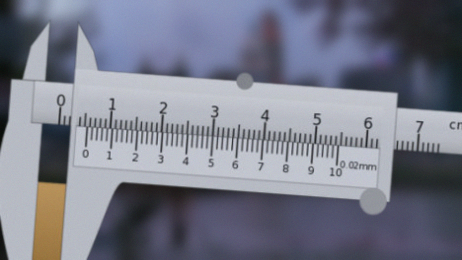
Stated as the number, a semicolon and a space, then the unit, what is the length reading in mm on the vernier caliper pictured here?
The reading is 5.5; mm
